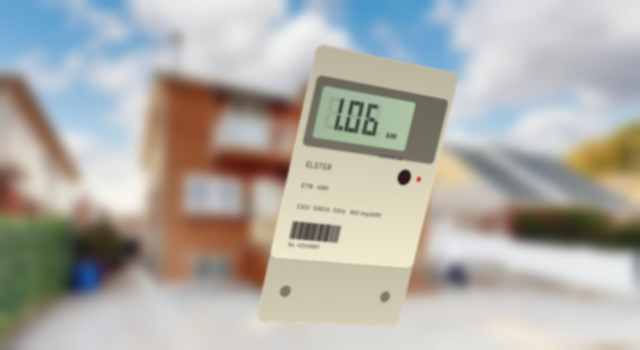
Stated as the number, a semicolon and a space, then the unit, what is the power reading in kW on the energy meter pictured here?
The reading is 1.06; kW
